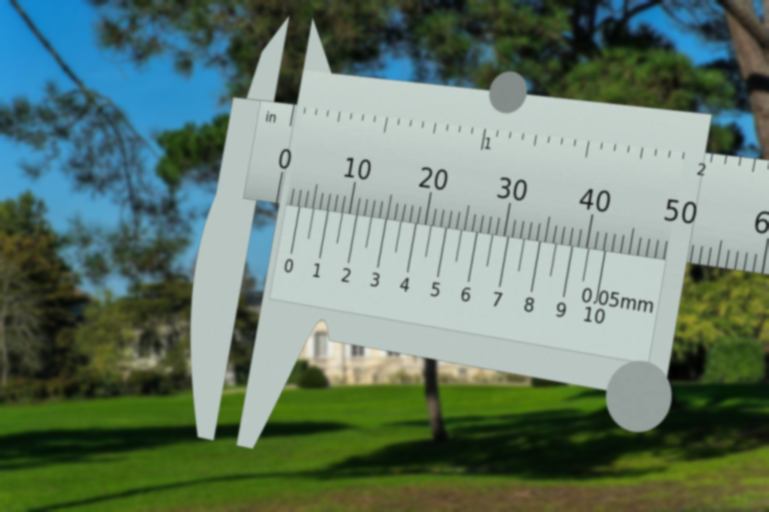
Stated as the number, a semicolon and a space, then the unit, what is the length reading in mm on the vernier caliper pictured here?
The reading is 3.2; mm
